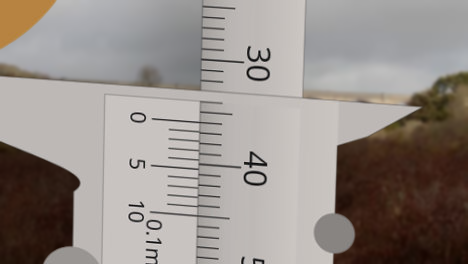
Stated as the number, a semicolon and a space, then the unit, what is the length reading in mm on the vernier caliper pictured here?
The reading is 36.0; mm
